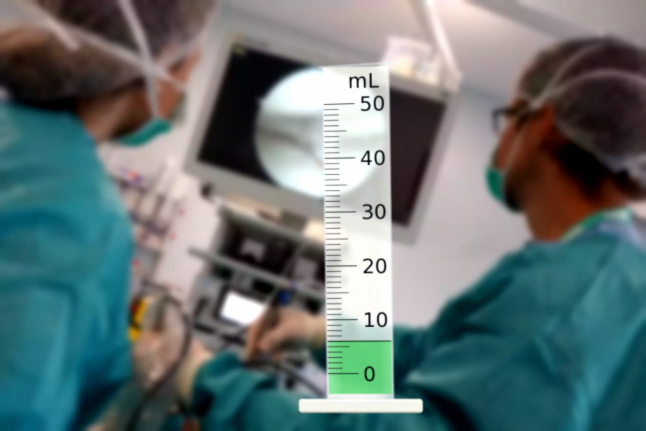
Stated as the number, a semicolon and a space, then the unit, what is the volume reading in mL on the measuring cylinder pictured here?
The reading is 6; mL
